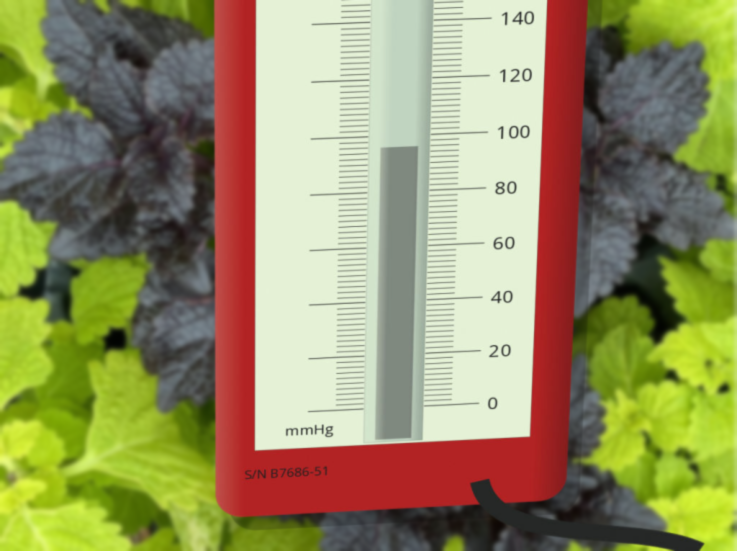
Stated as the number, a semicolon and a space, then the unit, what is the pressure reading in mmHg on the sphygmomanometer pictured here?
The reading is 96; mmHg
